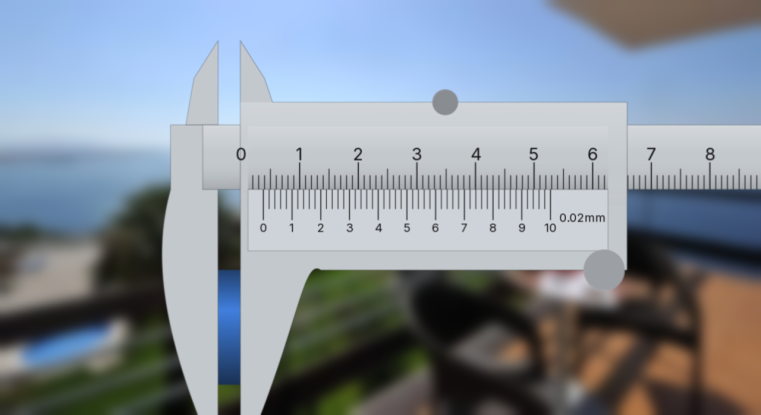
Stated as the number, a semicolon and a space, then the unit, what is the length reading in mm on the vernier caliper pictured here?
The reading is 3.8; mm
